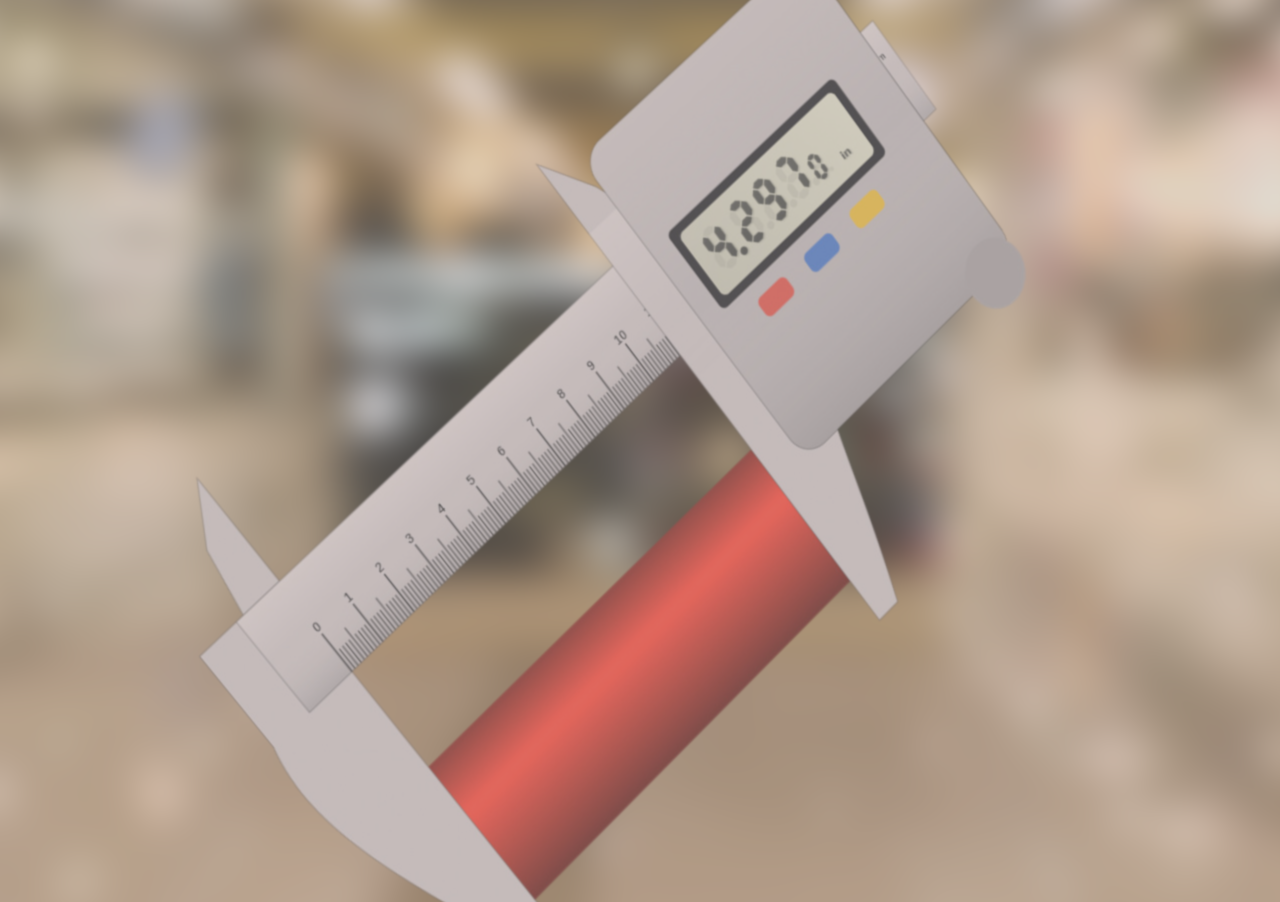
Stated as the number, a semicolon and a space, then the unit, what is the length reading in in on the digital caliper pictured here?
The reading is 4.2970; in
